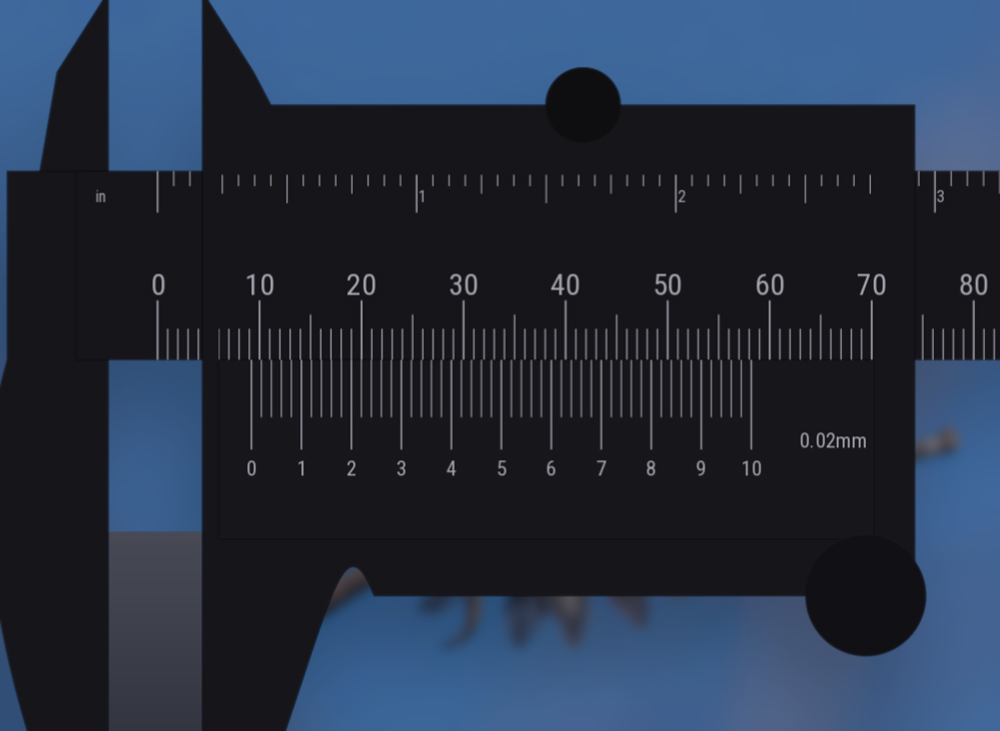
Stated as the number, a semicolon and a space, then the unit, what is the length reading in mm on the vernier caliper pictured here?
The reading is 9.2; mm
